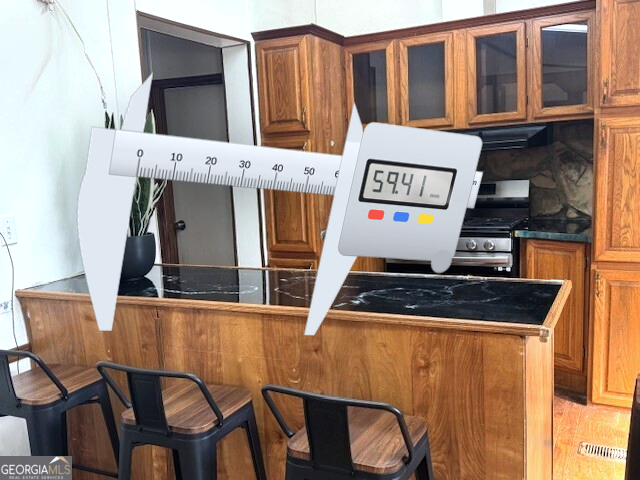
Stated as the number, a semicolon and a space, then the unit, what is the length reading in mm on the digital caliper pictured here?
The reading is 59.41; mm
